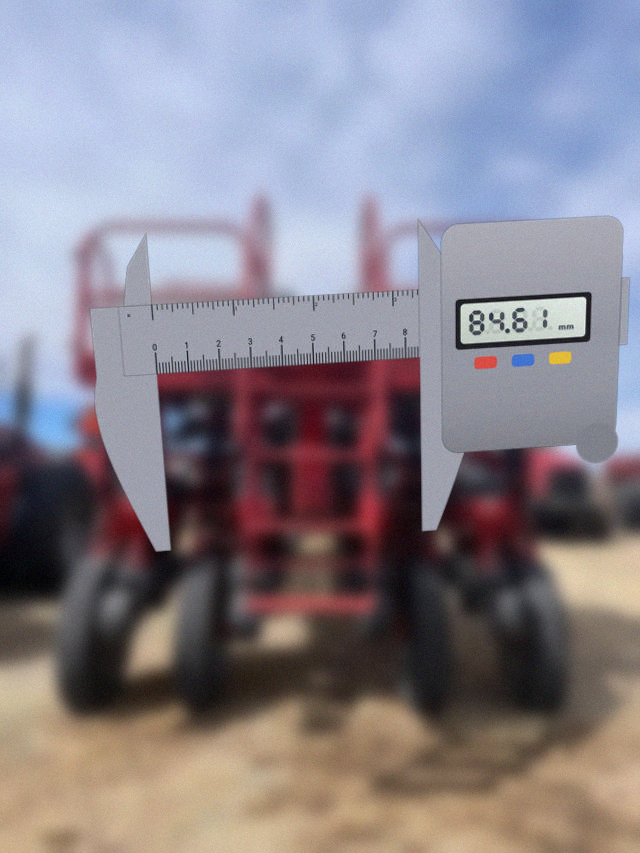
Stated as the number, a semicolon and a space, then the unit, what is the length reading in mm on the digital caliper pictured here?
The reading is 84.61; mm
